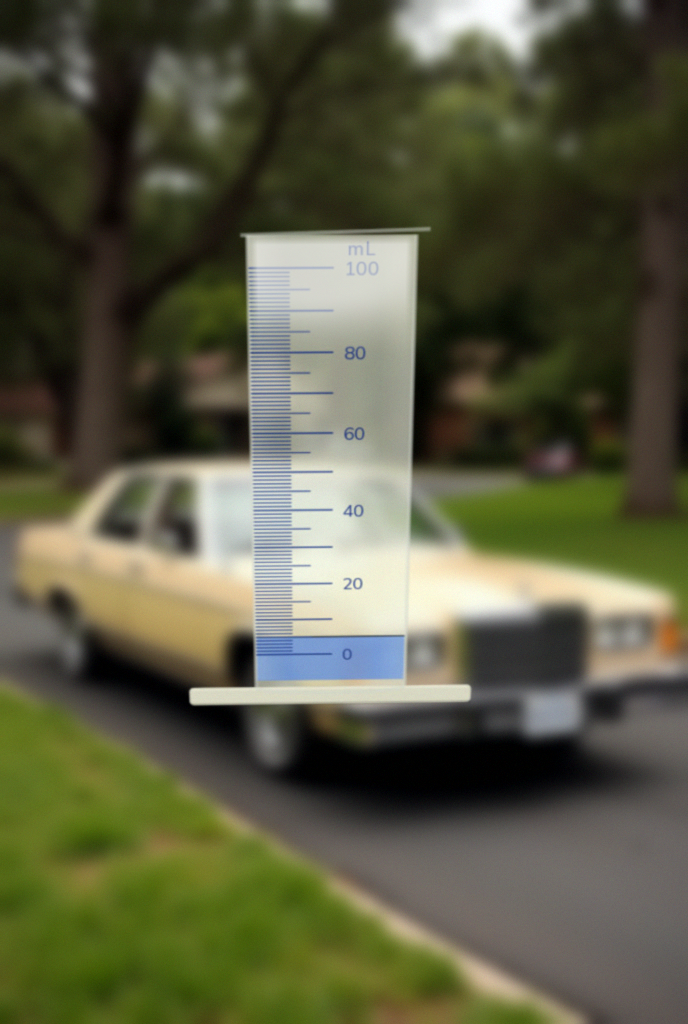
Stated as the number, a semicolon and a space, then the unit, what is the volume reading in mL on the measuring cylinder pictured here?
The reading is 5; mL
